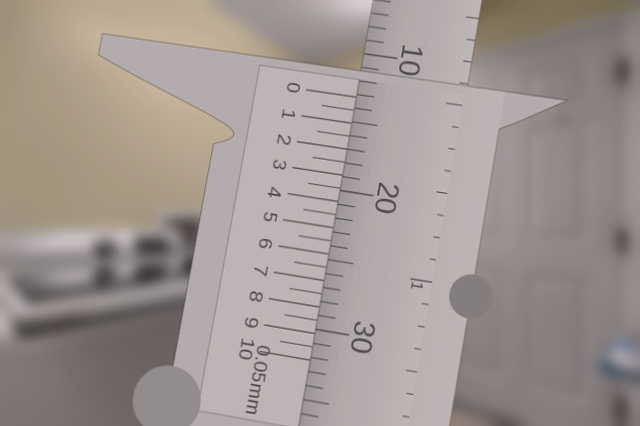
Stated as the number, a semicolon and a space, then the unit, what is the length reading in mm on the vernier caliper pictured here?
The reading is 13.2; mm
